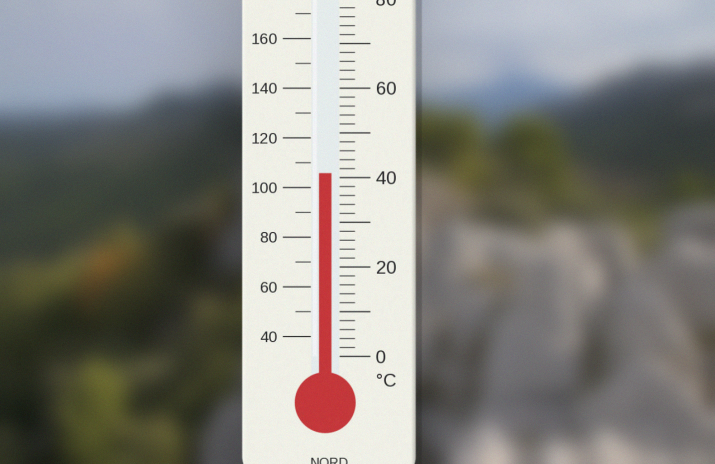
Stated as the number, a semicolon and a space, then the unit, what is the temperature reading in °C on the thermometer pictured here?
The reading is 41; °C
